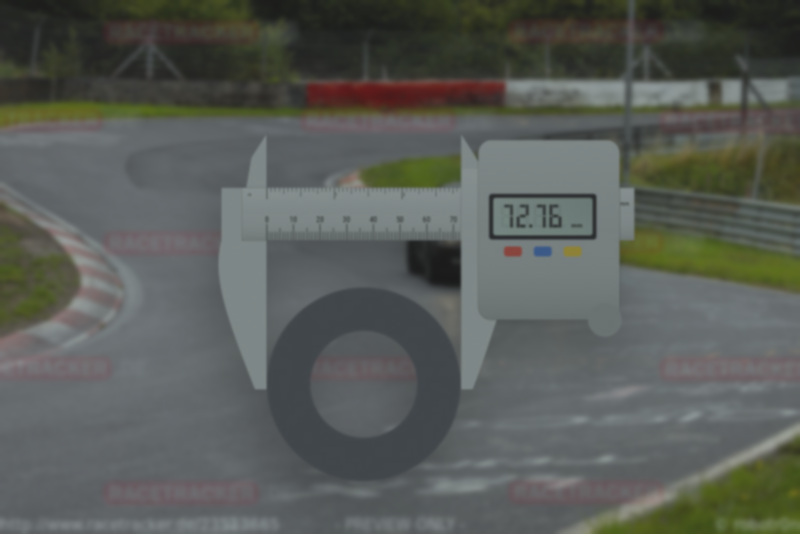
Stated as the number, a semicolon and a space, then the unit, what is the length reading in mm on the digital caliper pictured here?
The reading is 72.76; mm
